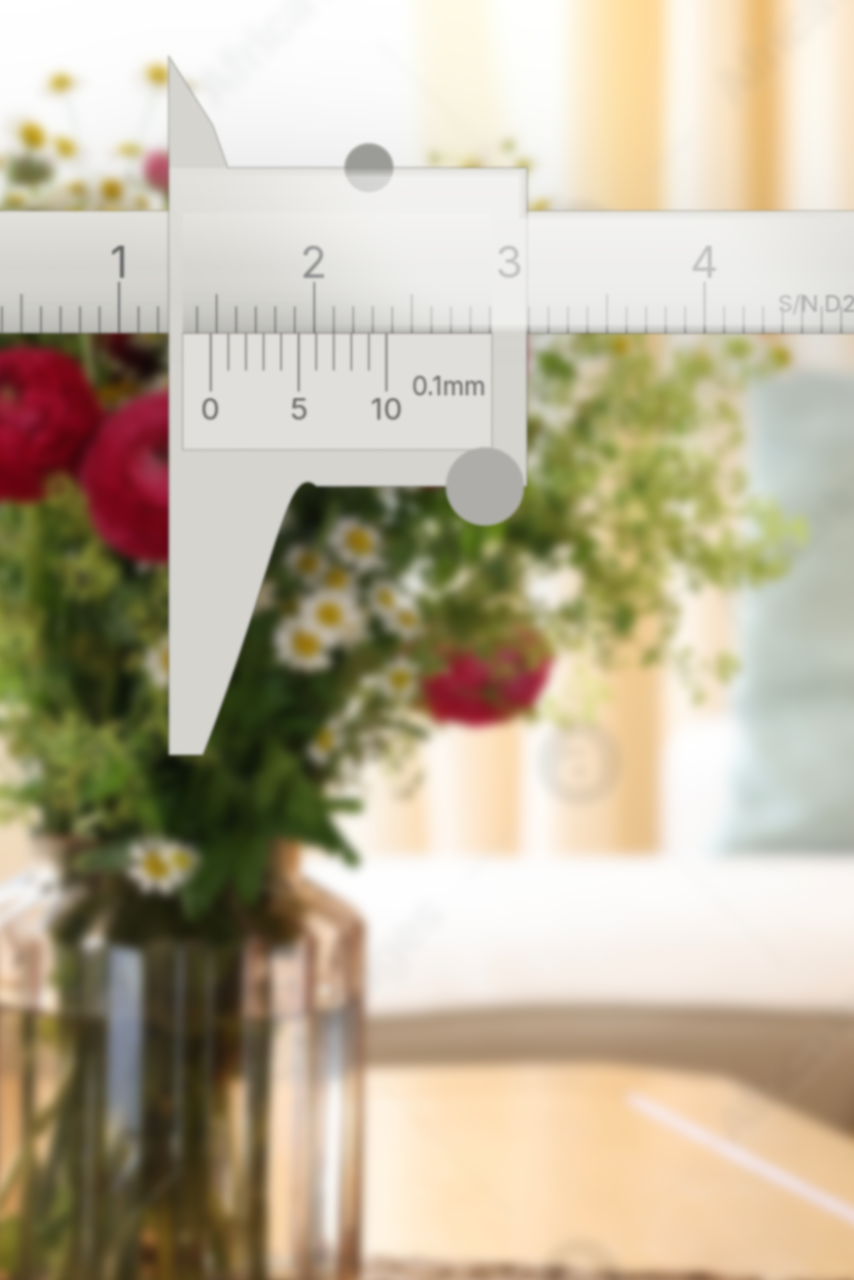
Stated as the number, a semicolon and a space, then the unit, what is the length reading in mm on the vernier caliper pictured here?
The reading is 14.7; mm
